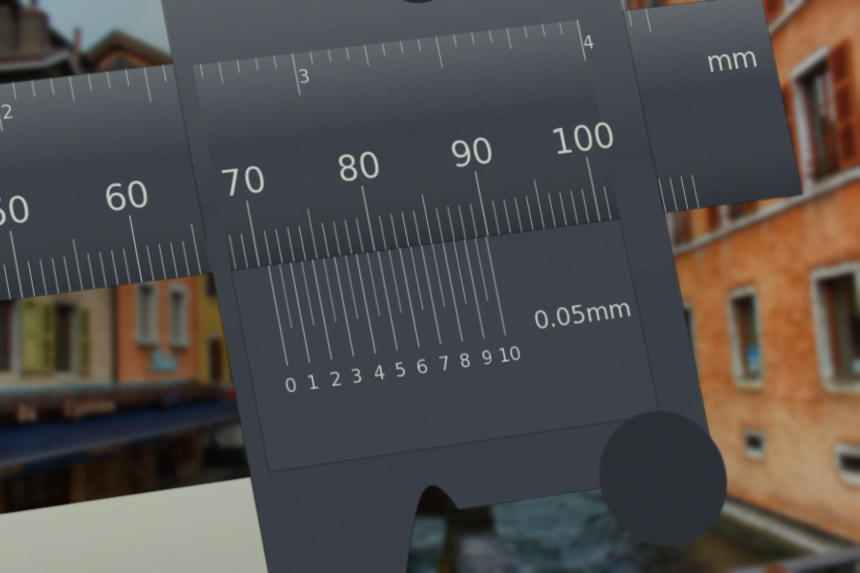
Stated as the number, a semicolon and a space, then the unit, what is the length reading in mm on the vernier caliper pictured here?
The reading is 70.8; mm
